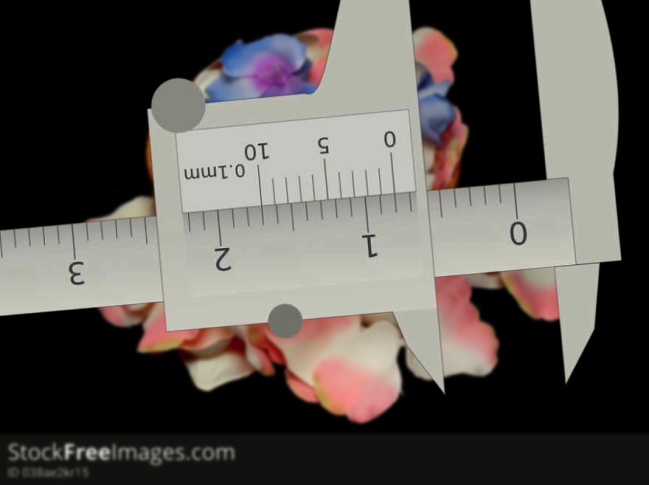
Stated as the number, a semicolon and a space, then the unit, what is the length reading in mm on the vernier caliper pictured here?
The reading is 8.0; mm
